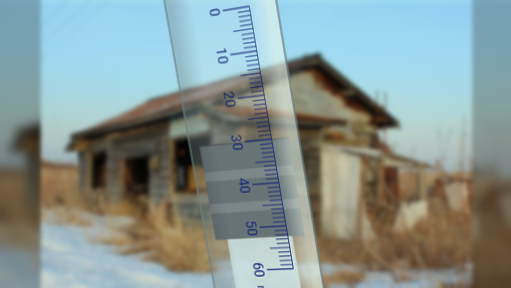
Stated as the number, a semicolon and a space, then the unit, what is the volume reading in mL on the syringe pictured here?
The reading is 30; mL
